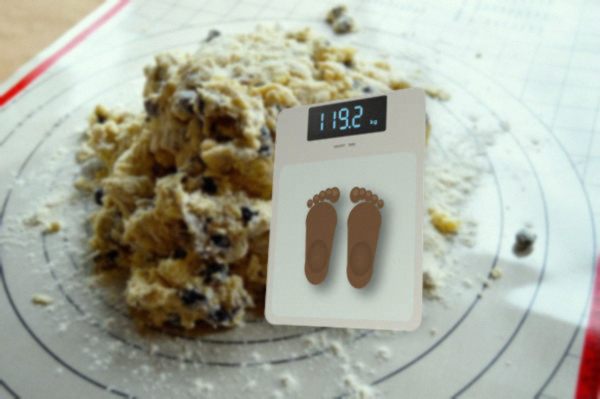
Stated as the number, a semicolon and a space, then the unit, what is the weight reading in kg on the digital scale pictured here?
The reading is 119.2; kg
